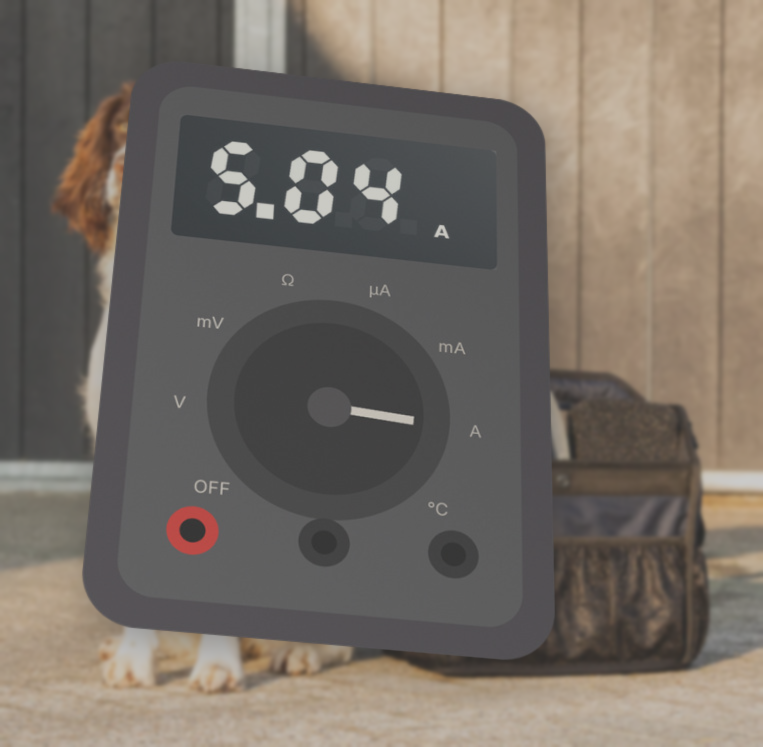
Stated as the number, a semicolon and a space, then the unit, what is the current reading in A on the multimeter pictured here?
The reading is 5.04; A
